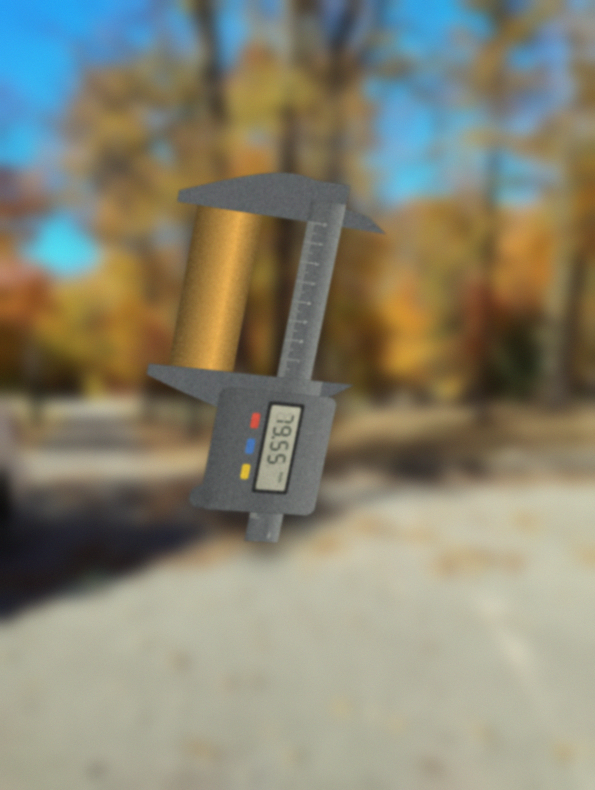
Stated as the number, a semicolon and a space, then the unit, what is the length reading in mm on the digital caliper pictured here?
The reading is 79.55; mm
